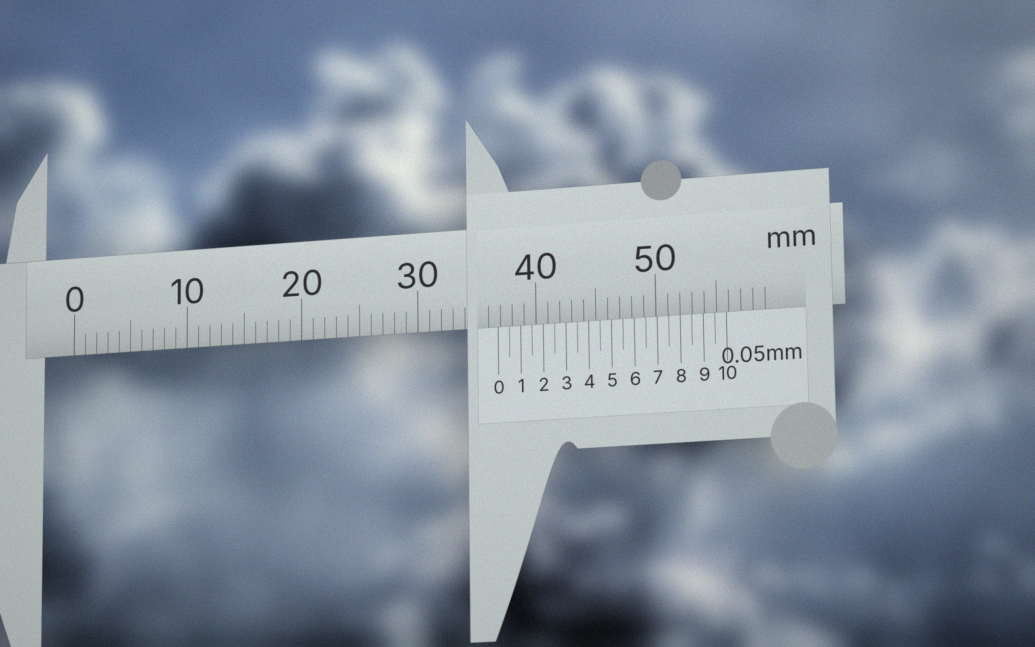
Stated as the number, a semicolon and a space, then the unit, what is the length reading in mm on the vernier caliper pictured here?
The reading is 36.8; mm
